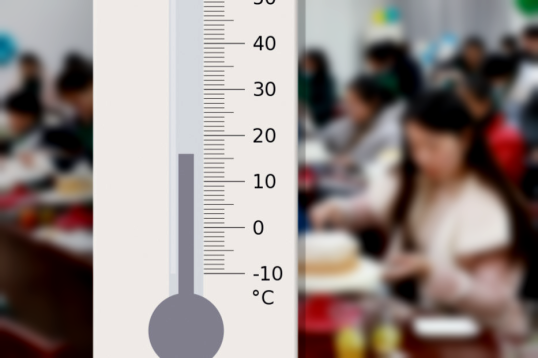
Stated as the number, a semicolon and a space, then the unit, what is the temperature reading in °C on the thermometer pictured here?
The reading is 16; °C
